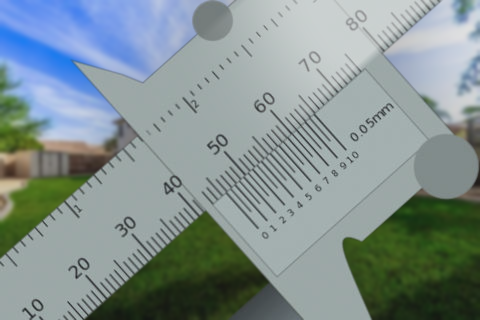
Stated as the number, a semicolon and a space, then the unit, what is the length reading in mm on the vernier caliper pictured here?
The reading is 45.8; mm
